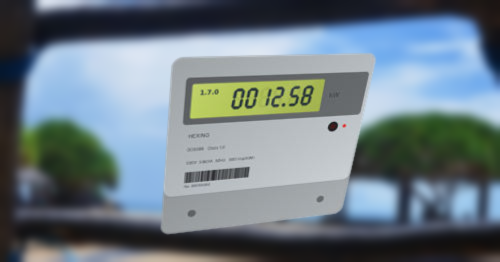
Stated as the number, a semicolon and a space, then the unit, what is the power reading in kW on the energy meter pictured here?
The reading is 12.58; kW
